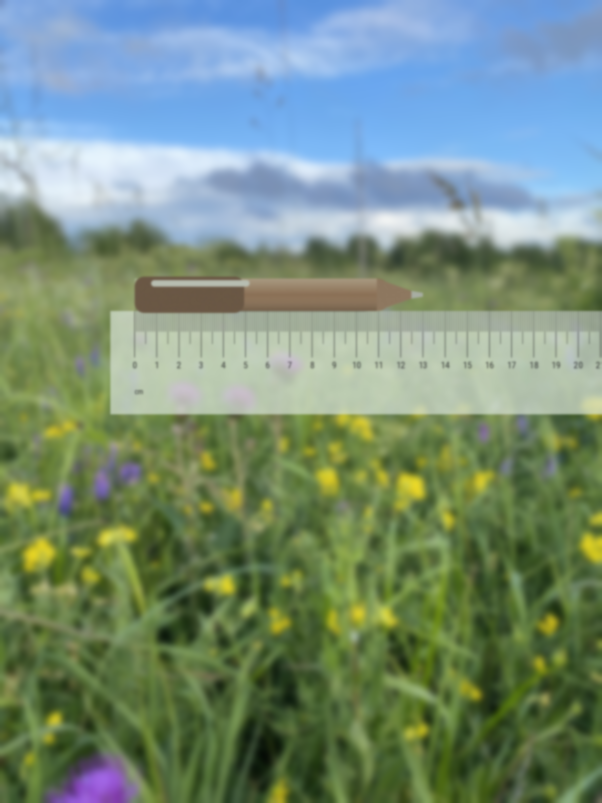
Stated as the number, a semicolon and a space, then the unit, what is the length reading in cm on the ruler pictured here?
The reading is 13; cm
